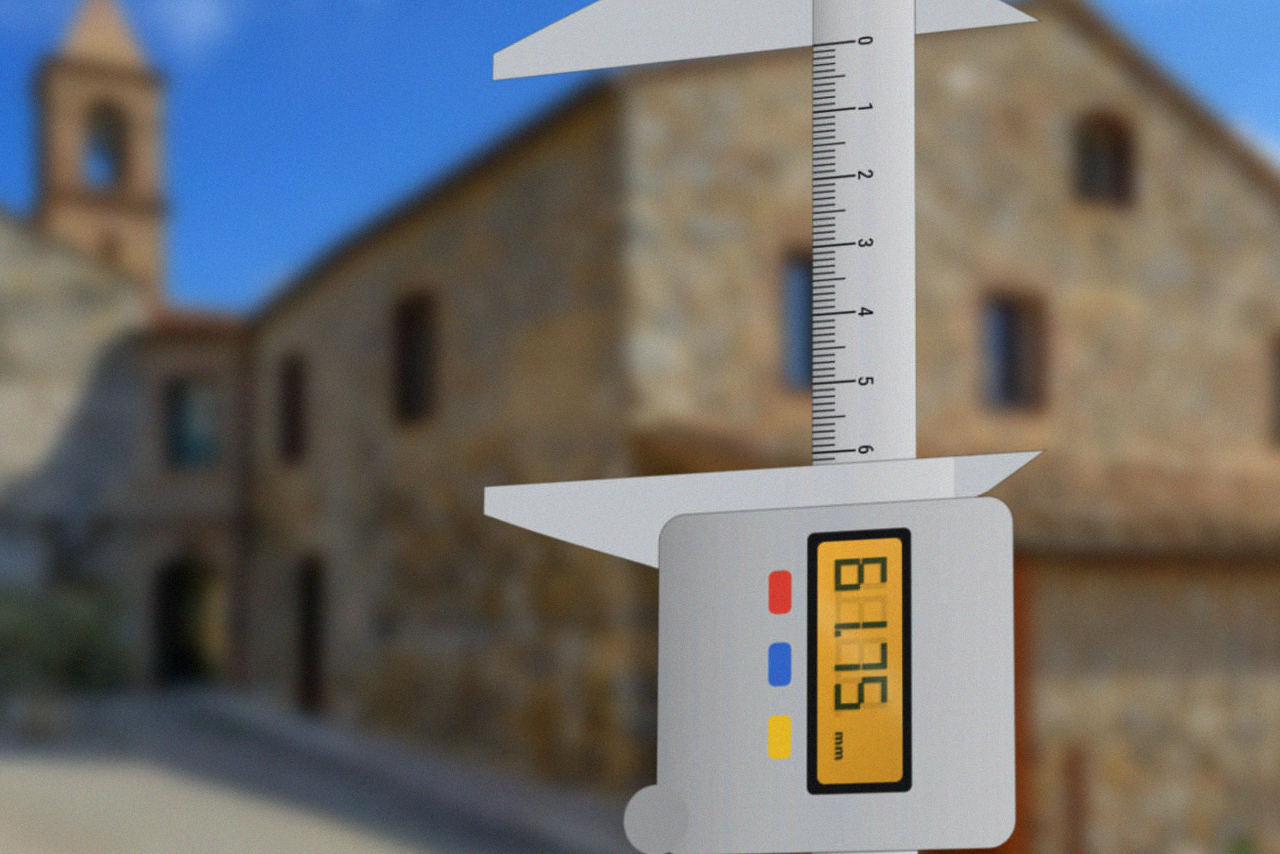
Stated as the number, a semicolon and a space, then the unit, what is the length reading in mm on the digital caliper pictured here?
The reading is 61.75; mm
